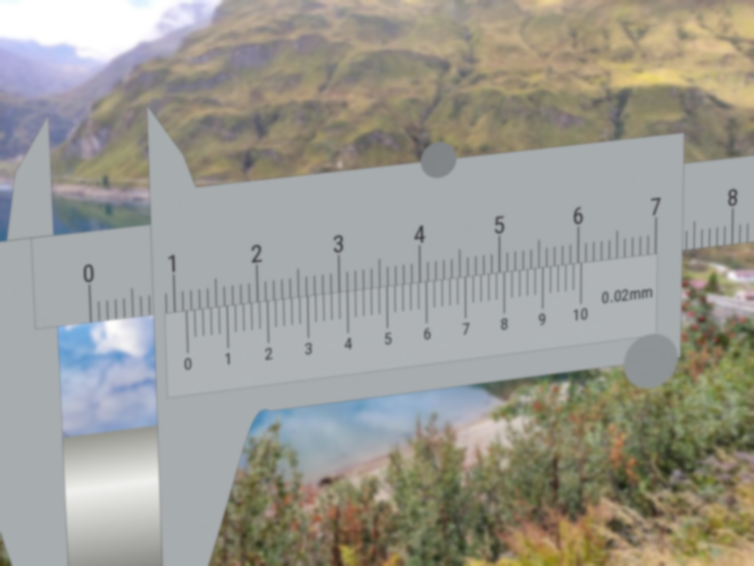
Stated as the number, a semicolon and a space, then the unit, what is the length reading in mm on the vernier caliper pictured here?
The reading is 11.4; mm
